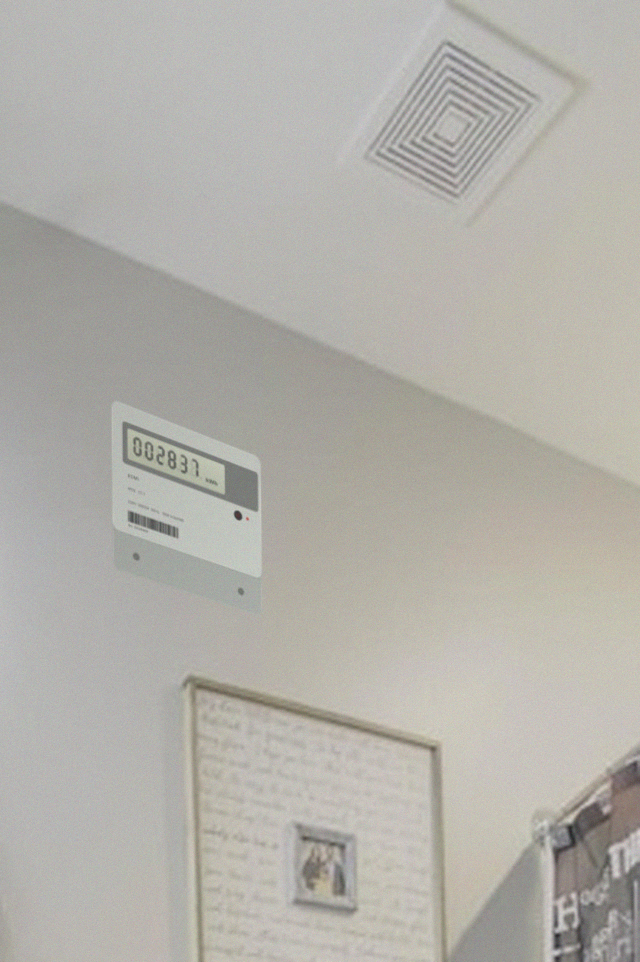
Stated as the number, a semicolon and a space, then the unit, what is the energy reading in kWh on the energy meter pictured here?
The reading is 2837; kWh
